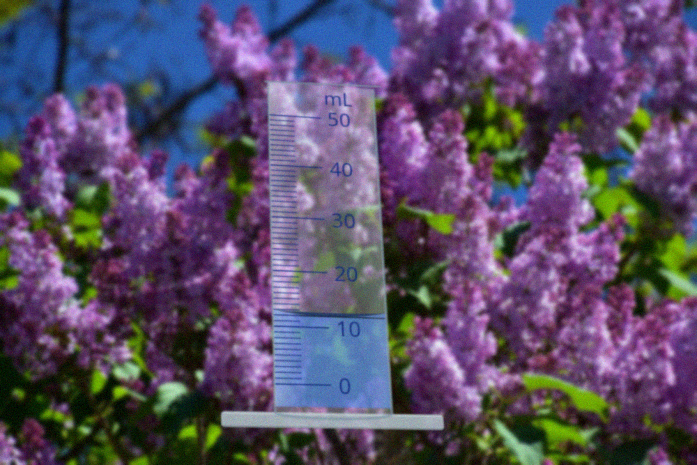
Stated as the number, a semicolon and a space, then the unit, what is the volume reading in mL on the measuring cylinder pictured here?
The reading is 12; mL
